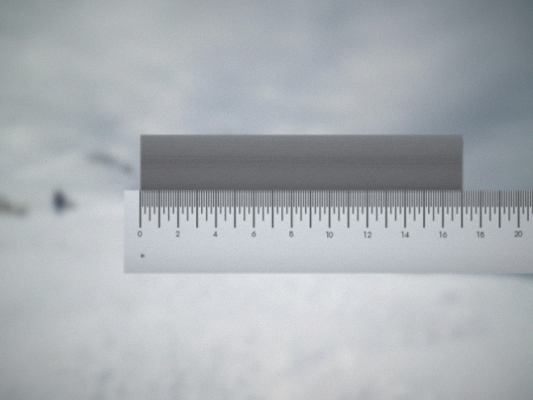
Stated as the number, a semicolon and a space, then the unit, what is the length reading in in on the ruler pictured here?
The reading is 17; in
